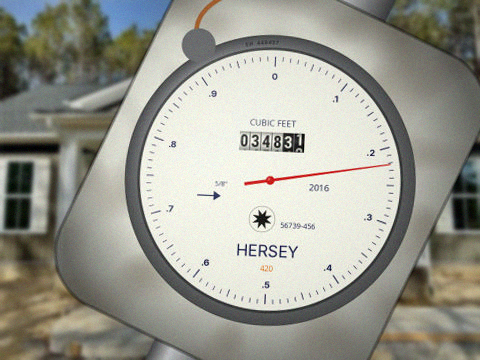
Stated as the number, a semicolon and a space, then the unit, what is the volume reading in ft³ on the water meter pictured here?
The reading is 34831.22; ft³
